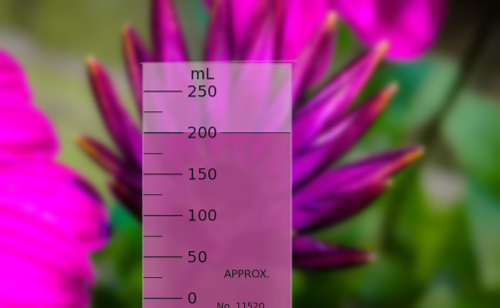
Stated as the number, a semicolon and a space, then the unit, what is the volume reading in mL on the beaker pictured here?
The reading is 200; mL
